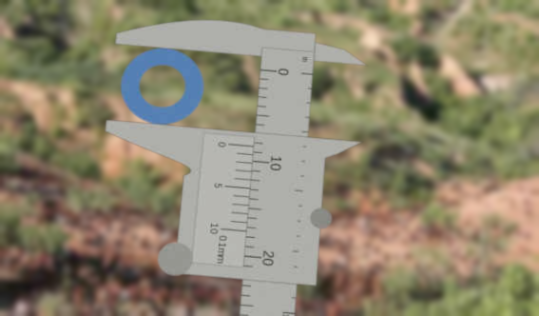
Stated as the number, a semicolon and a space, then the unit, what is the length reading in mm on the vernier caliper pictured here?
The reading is 8.4; mm
